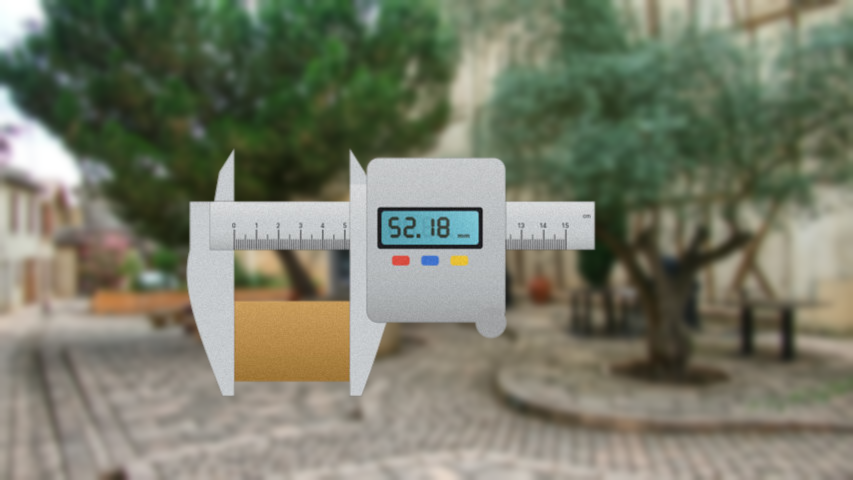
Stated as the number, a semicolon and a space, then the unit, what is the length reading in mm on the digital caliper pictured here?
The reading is 52.18; mm
